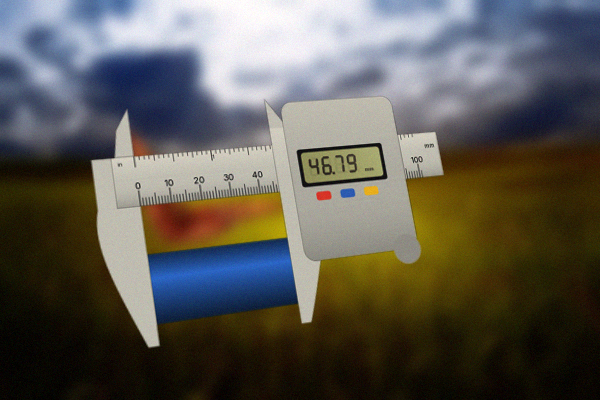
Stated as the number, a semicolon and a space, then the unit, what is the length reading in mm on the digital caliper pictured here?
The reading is 46.79; mm
